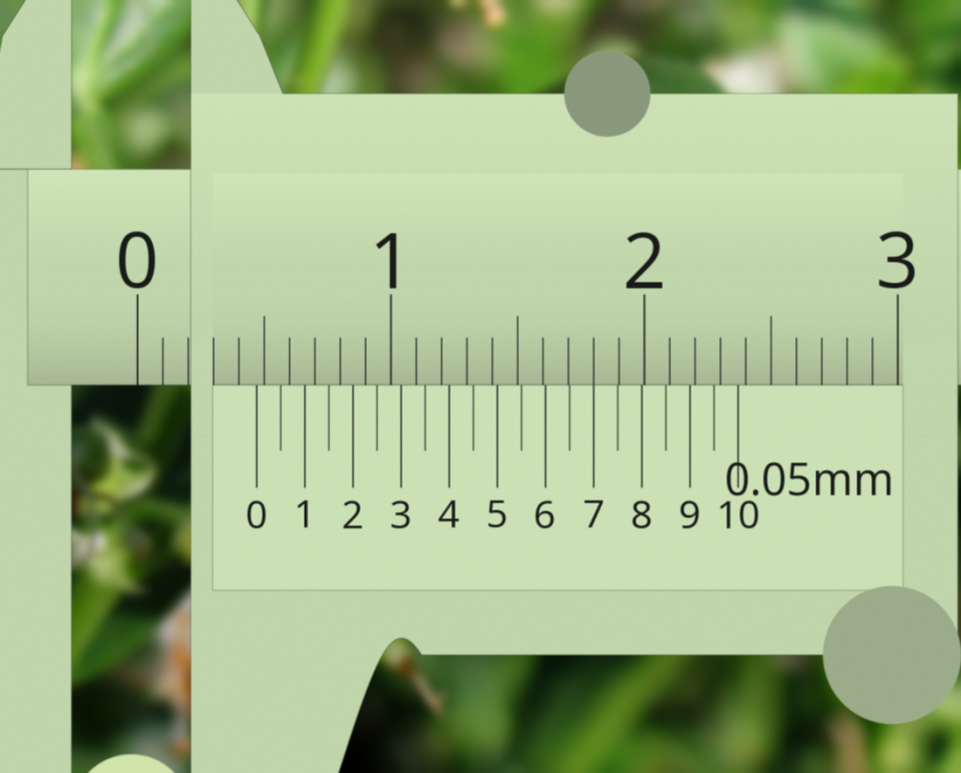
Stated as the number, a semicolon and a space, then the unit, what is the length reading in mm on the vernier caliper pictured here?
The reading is 4.70; mm
